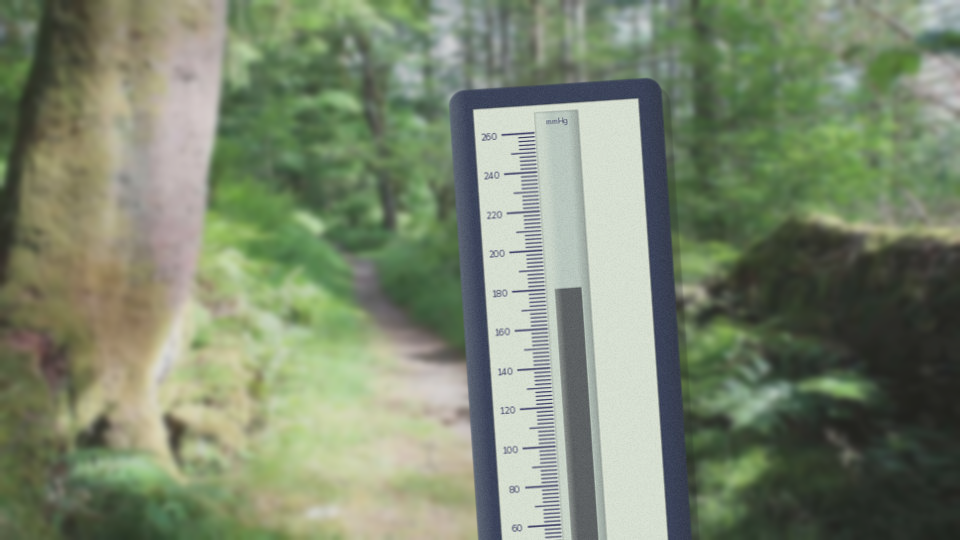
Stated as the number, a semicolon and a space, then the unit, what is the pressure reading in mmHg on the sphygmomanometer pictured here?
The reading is 180; mmHg
